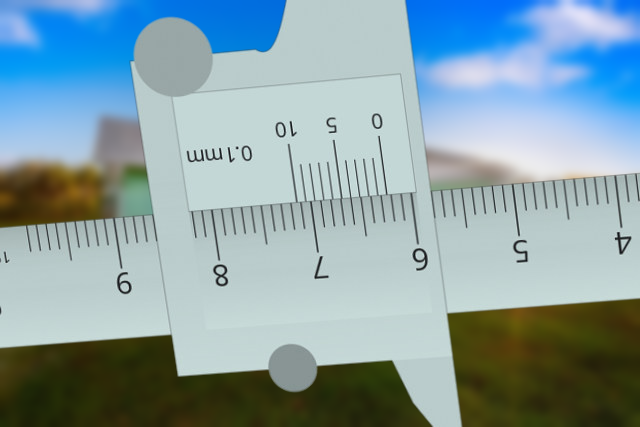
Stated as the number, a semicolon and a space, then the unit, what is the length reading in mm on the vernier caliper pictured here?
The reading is 62.4; mm
